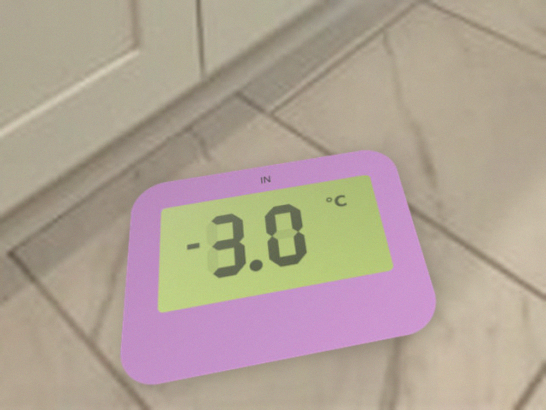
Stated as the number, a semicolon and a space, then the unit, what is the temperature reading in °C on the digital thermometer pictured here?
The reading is -3.0; °C
